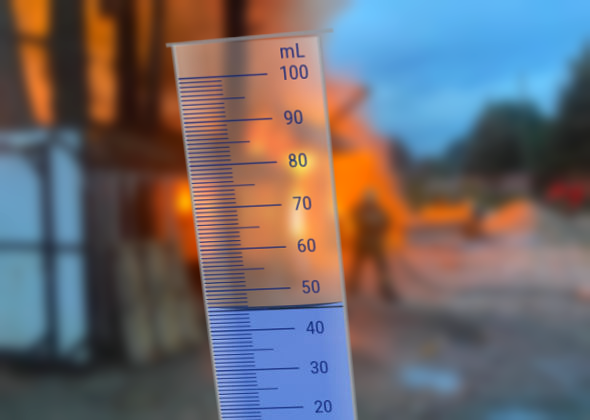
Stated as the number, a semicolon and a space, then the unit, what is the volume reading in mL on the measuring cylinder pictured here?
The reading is 45; mL
